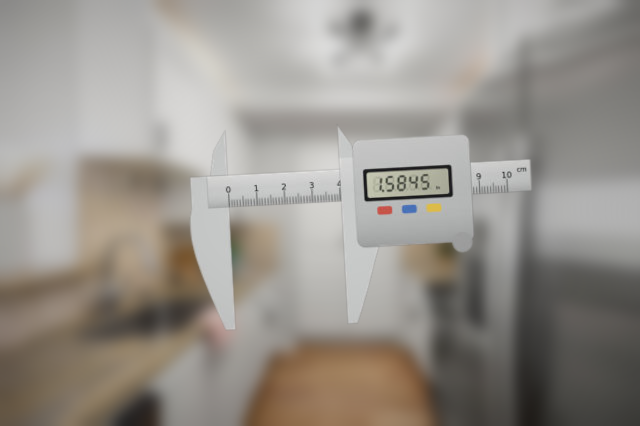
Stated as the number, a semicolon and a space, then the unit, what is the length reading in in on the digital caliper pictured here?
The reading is 1.5845; in
